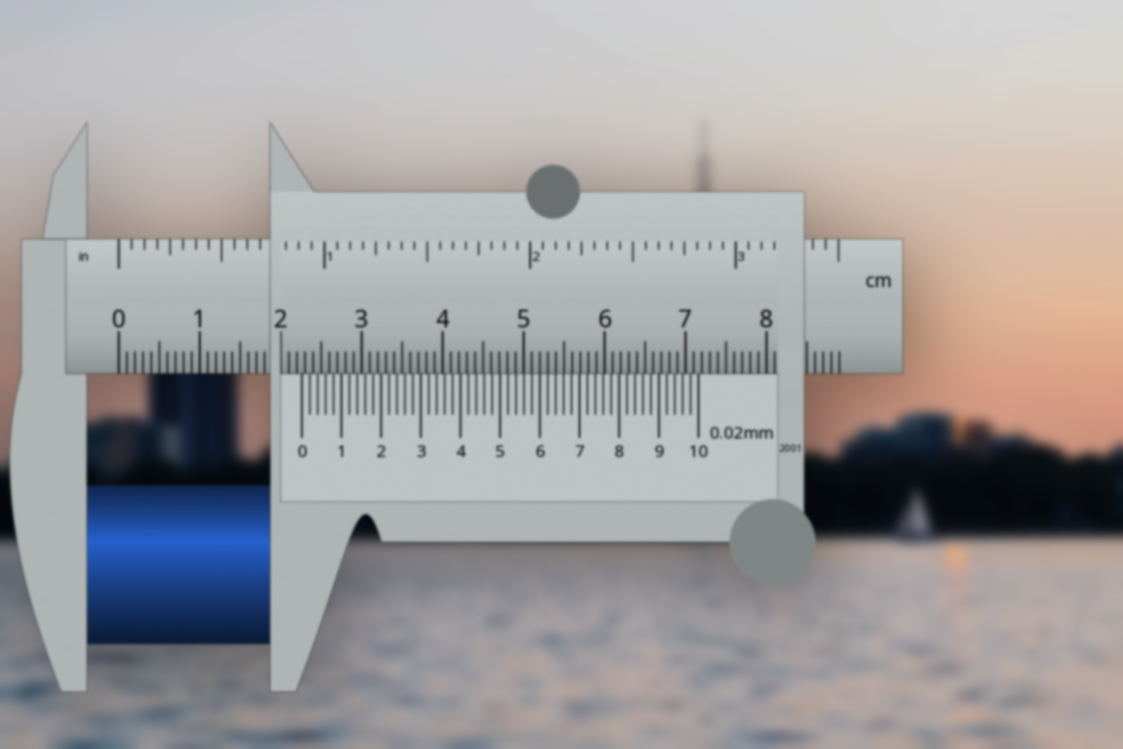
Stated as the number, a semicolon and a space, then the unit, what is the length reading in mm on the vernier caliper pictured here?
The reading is 22.6; mm
